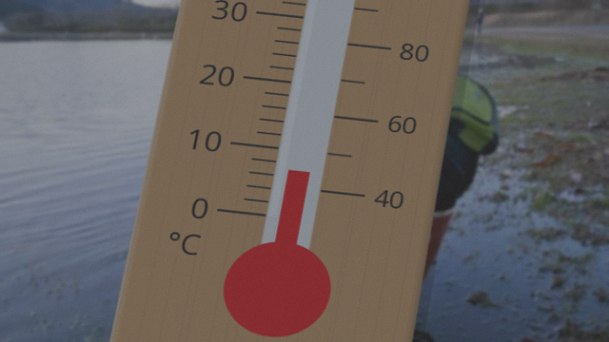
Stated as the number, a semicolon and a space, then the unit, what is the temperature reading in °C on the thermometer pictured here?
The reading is 7; °C
